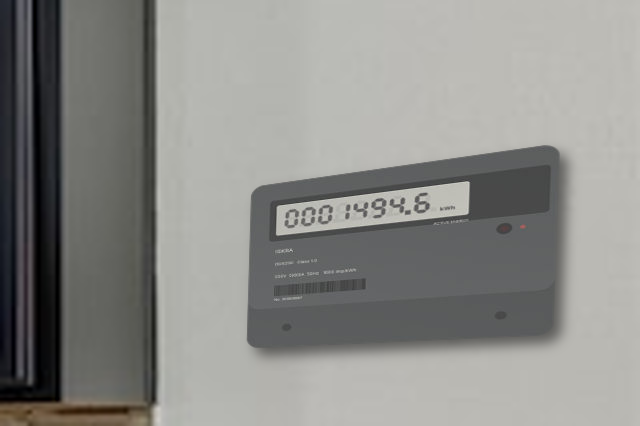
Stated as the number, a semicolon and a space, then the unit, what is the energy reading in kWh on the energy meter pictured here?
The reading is 1494.6; kWh
